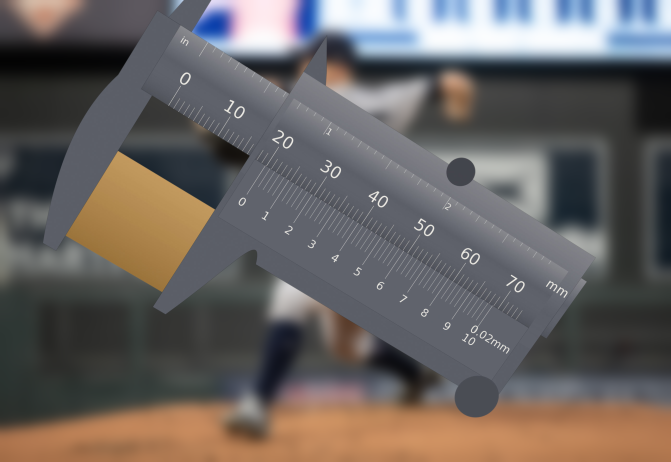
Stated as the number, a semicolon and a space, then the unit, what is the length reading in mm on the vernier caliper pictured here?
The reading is 19.8; mm
